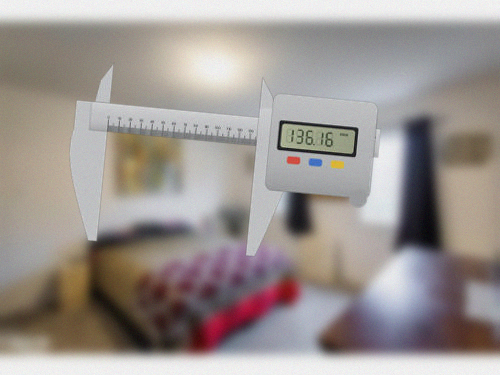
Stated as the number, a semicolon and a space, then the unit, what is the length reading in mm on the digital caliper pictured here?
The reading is 136.16; mm
